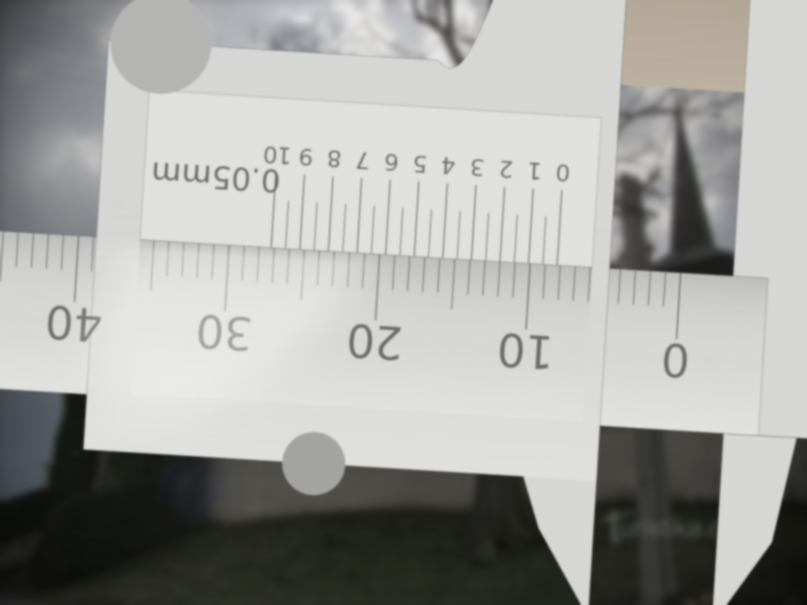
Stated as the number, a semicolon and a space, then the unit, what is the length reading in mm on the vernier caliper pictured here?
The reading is 8.2; mm
